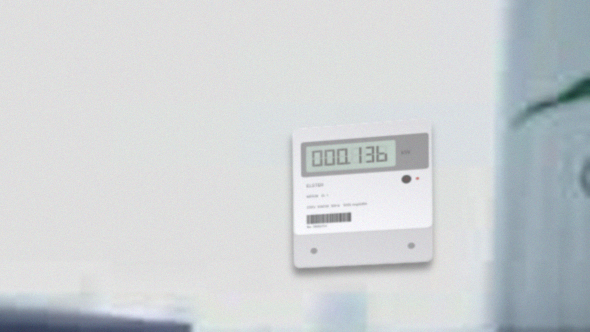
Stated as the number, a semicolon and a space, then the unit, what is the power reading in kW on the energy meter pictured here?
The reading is 0.136; kW
